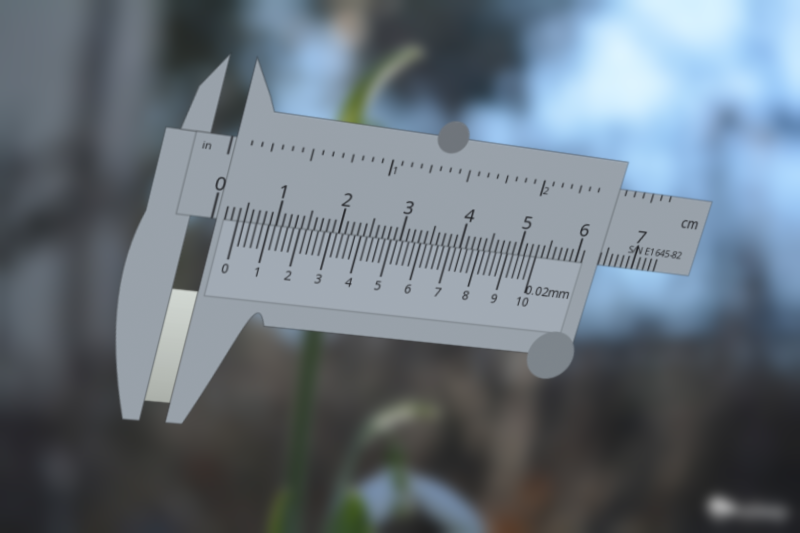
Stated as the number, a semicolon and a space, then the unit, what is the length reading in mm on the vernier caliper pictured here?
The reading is 4.0; mm
